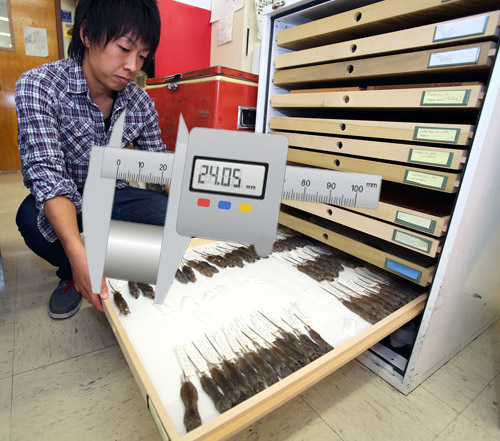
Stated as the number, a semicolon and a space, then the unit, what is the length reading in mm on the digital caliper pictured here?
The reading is 24.05; mm
